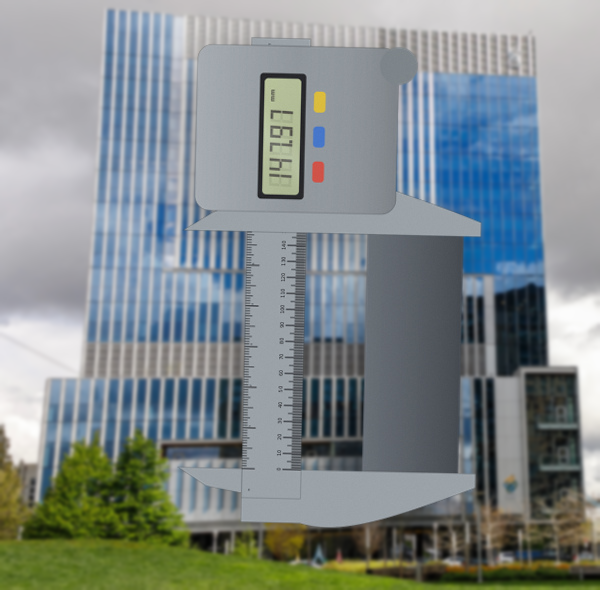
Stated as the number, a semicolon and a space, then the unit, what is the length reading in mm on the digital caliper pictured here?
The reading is 147.97; mm
